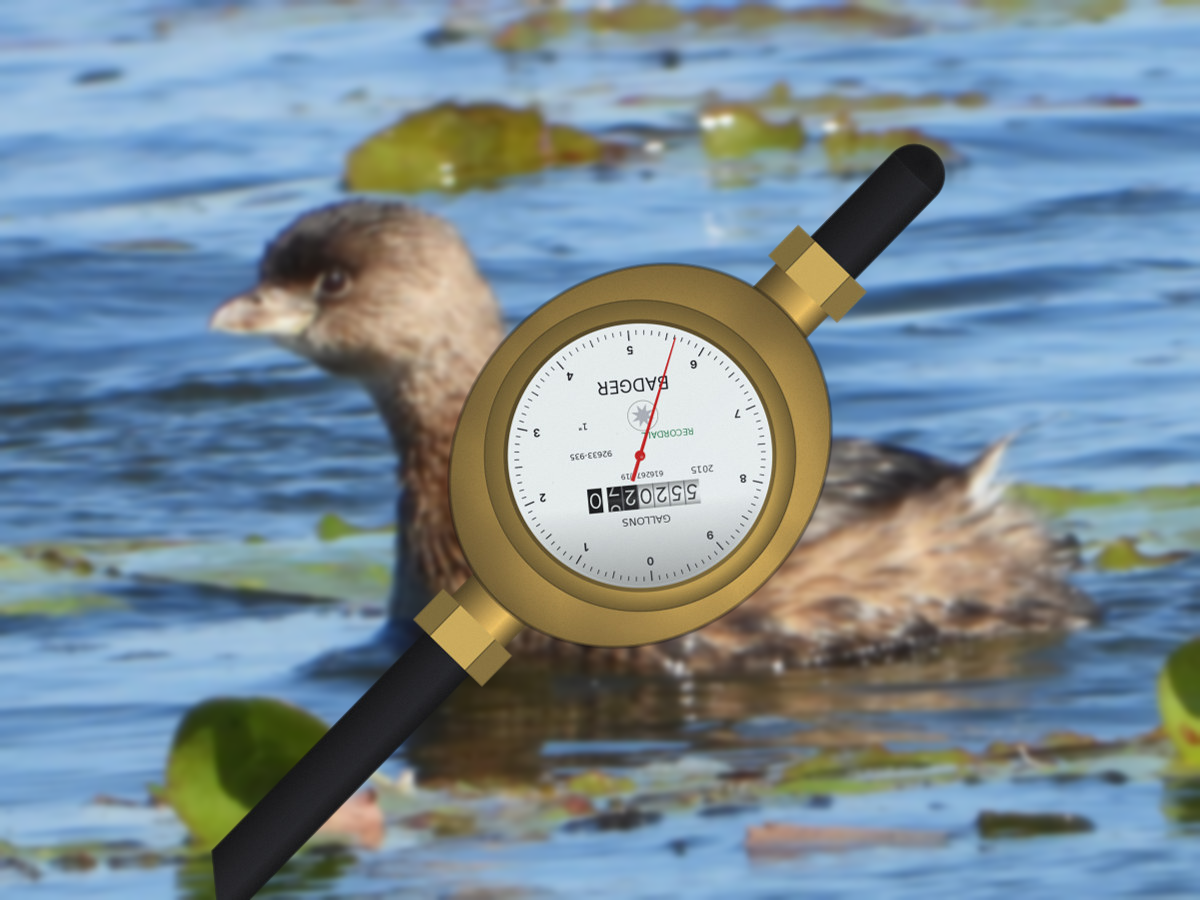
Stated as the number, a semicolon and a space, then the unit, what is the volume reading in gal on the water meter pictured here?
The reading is 5520265.6; gal
